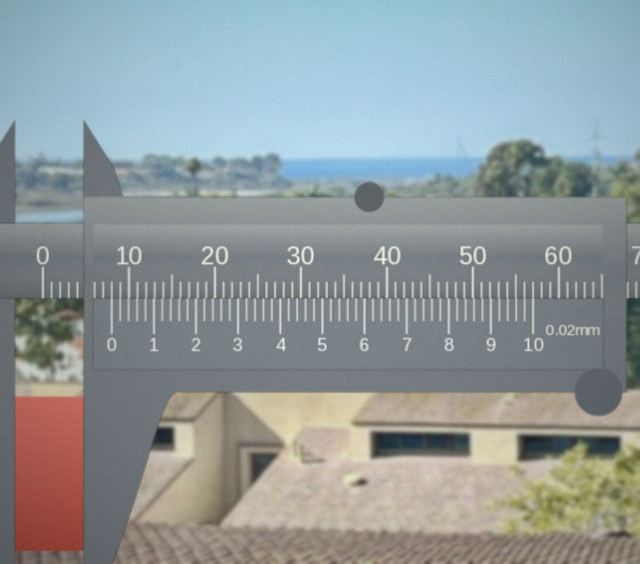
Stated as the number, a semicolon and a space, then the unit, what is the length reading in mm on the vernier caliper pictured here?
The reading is 8.0; mm
